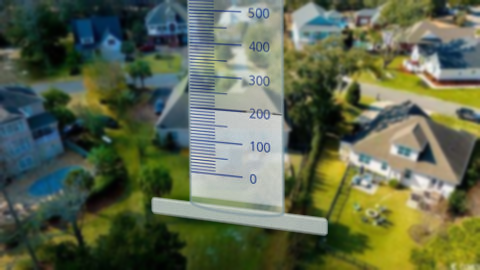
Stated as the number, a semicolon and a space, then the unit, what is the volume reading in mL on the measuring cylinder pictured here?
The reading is 200; mL
